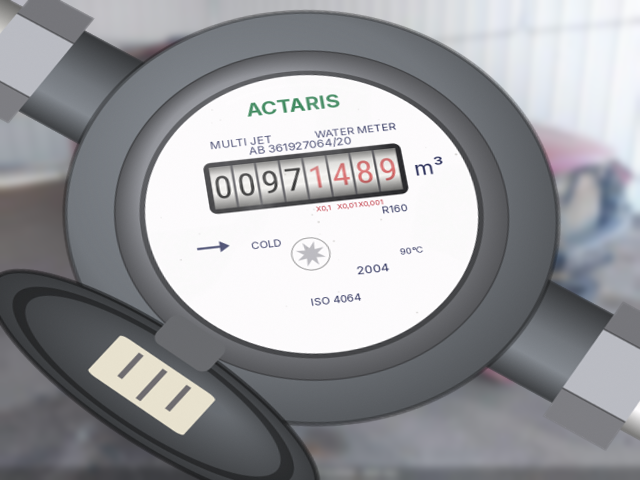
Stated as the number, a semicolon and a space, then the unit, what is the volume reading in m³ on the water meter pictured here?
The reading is 97.1489; m³
